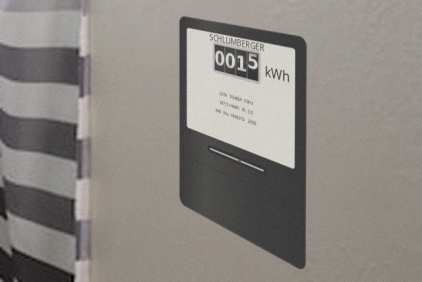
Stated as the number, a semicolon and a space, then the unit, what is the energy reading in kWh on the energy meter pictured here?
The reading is 15; kWh
